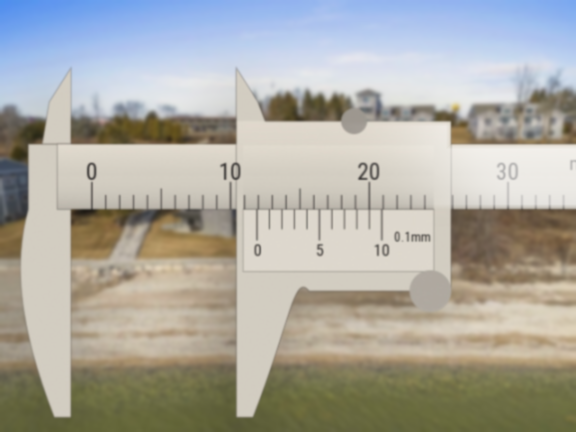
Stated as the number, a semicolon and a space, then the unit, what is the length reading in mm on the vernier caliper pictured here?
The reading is 11.9; mm
